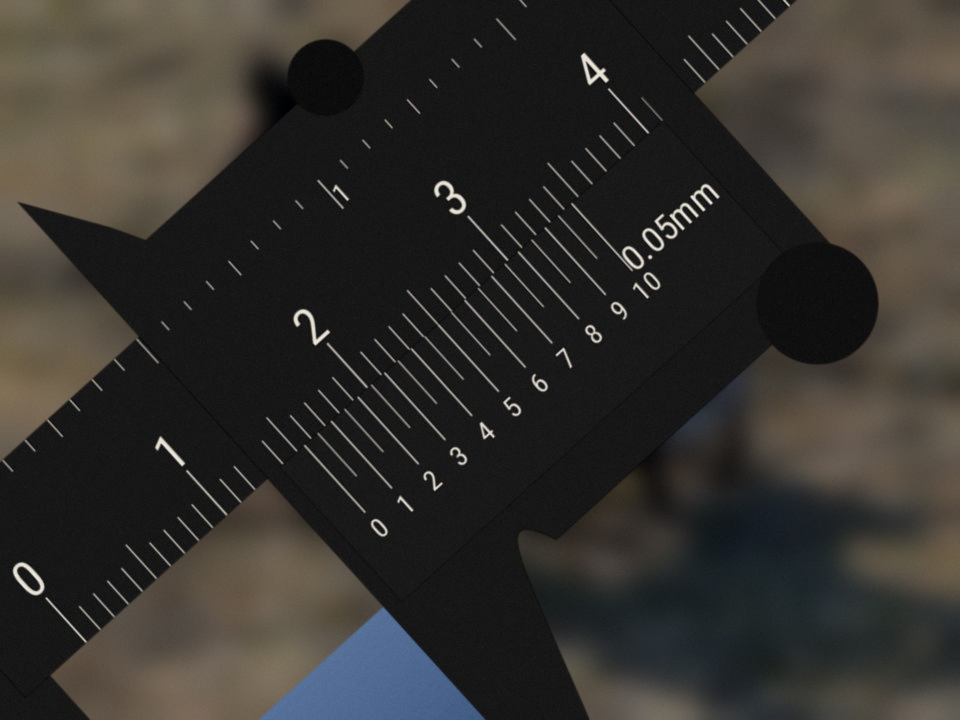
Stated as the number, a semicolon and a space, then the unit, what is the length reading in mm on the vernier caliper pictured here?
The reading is 15.5; mm
